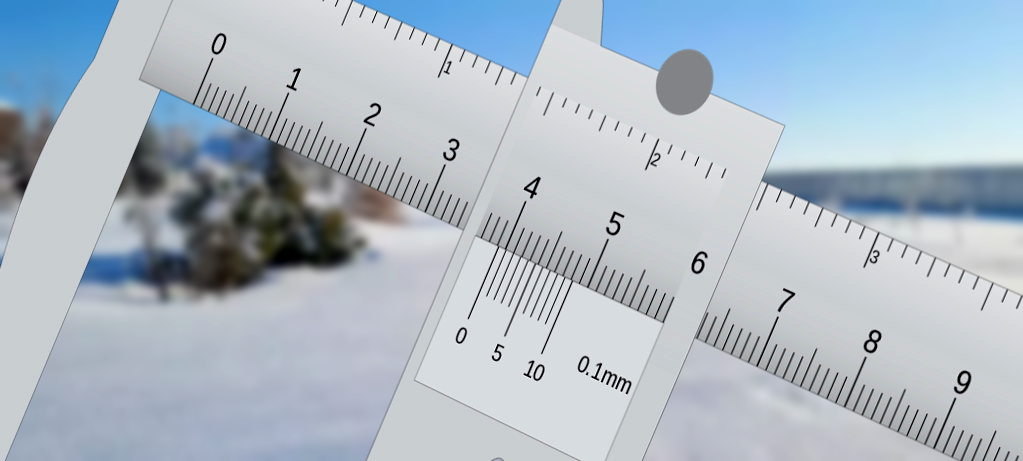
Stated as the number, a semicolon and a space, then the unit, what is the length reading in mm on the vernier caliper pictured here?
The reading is 39.2; mm
